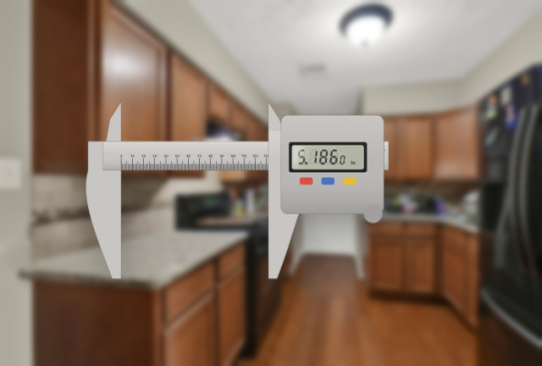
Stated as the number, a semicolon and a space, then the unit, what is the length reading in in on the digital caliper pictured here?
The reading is 5.1860; in
